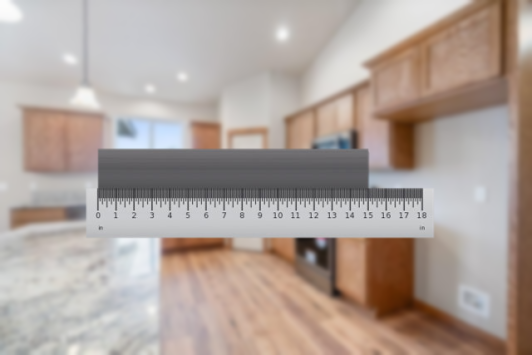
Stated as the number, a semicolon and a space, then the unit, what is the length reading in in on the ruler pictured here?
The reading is 15; in
